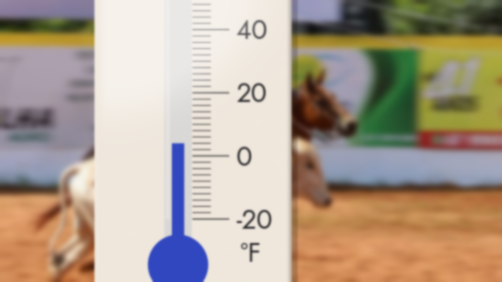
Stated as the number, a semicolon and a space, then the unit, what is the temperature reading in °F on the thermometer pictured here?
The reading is 4; °F
